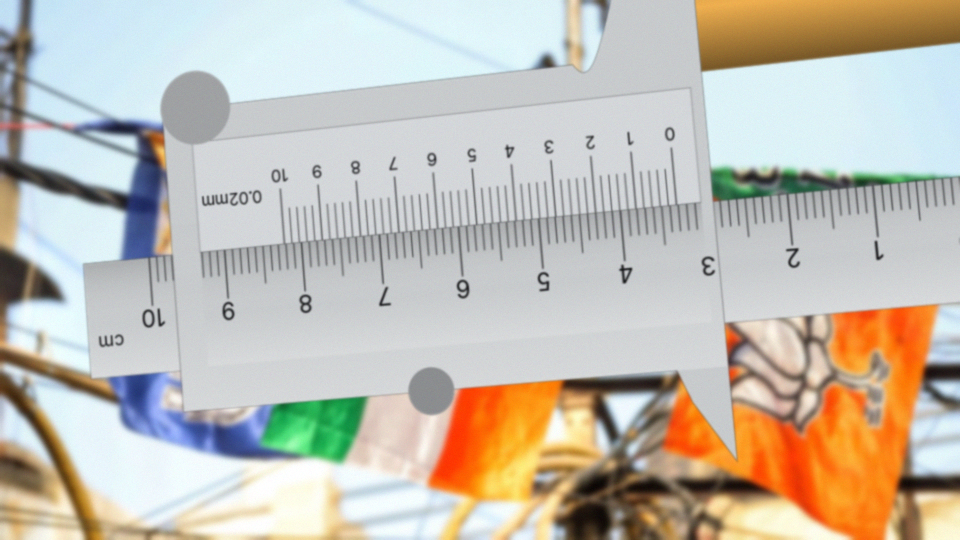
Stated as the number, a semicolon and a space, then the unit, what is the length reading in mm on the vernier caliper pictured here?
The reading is 33.2; mm
